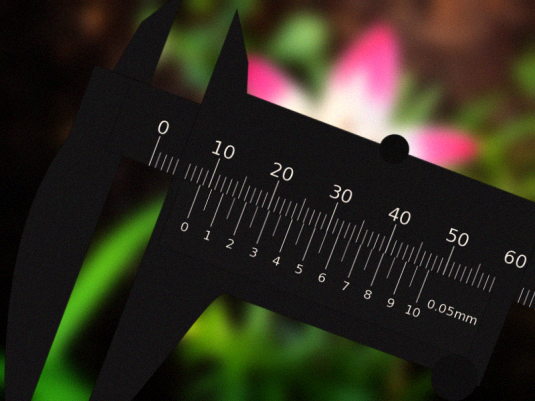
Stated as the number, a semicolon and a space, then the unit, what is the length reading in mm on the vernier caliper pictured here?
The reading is 8.6; mm
